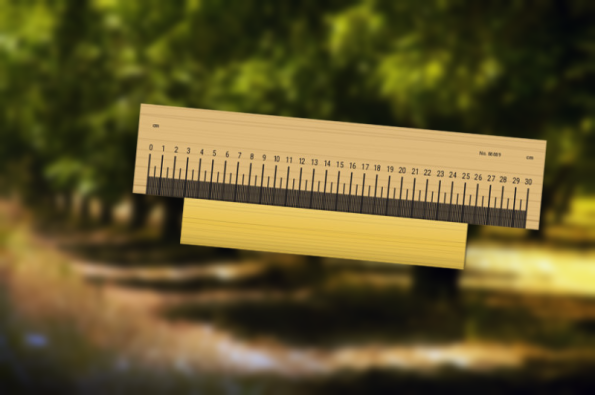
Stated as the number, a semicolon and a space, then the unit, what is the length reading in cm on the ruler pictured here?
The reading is 22.5; cm
